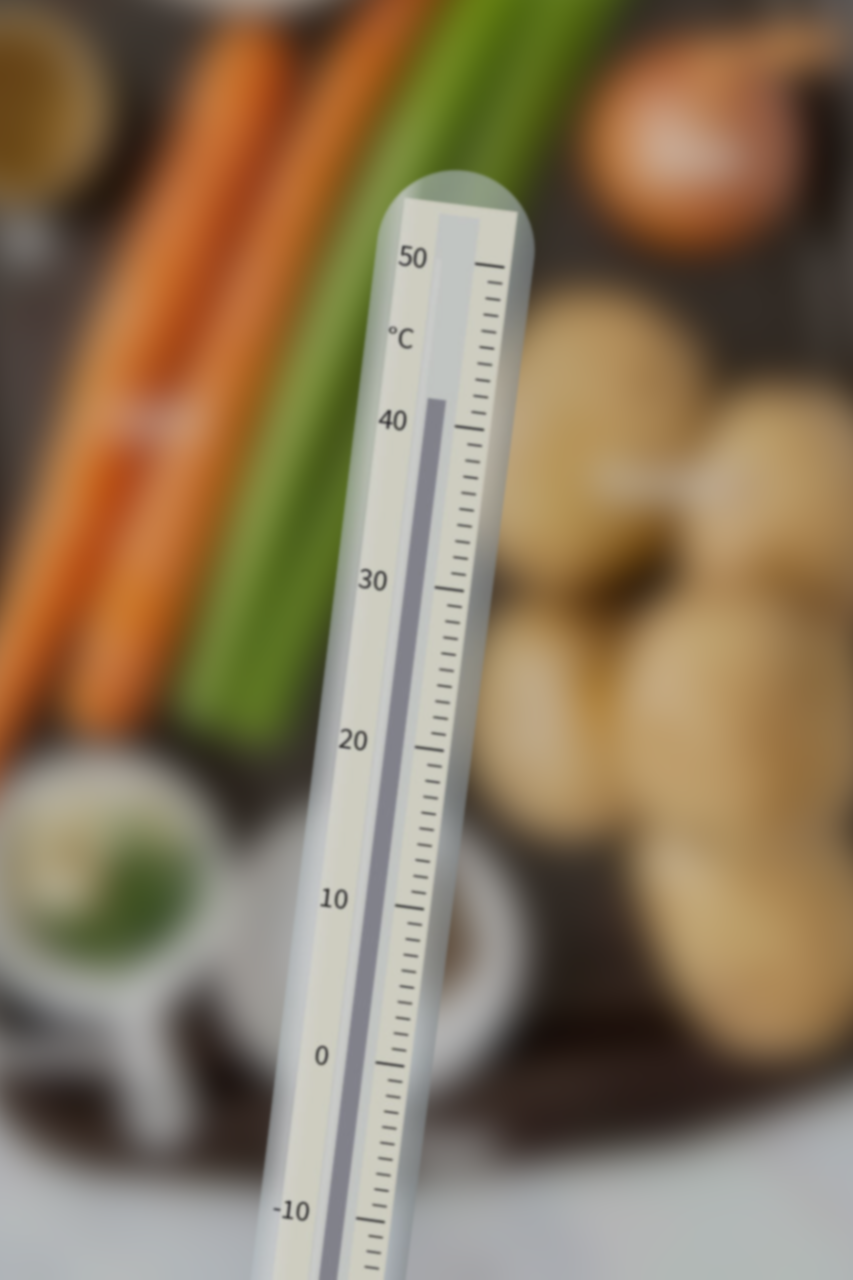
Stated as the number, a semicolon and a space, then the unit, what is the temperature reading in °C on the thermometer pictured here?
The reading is 41.5; °C
